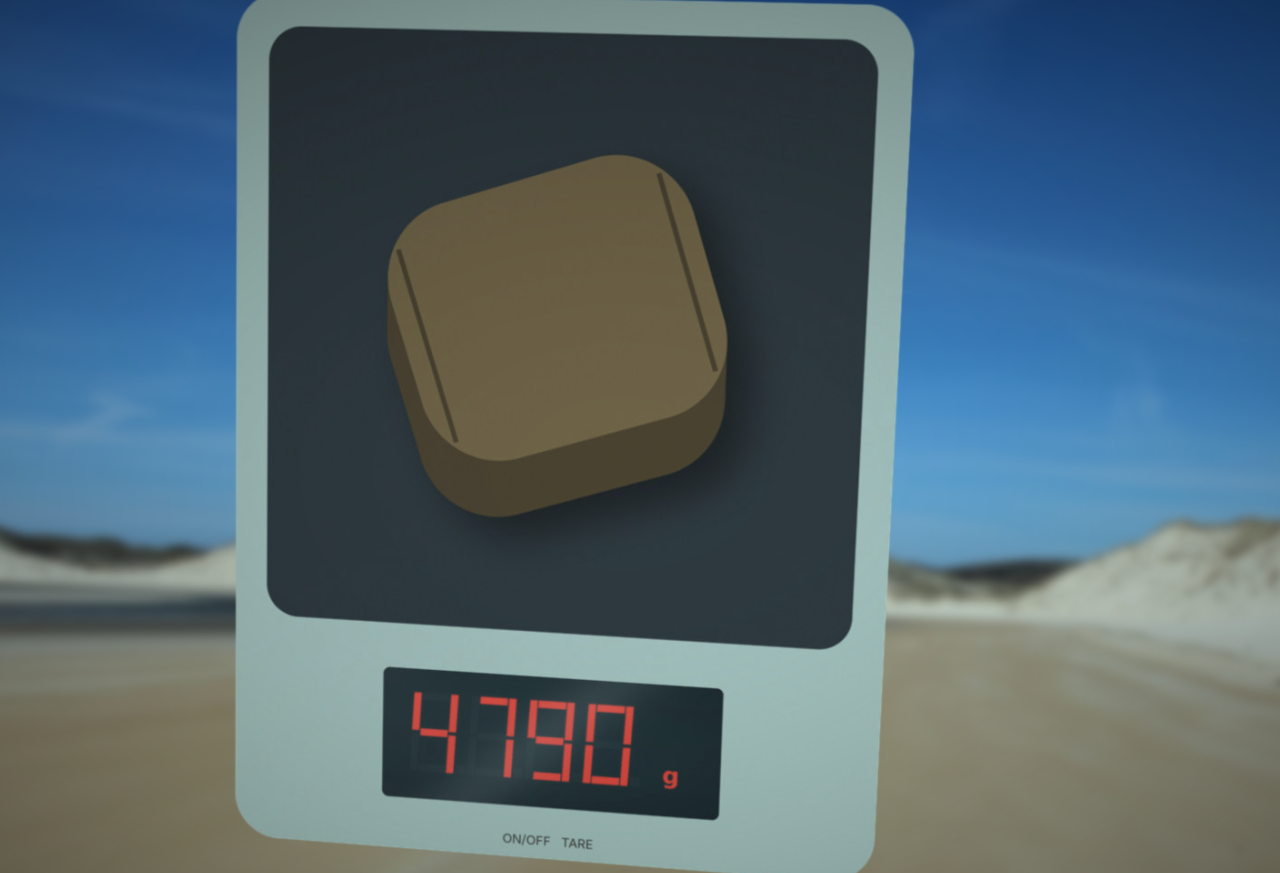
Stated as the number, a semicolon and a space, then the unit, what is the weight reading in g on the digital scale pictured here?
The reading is 4790; g
